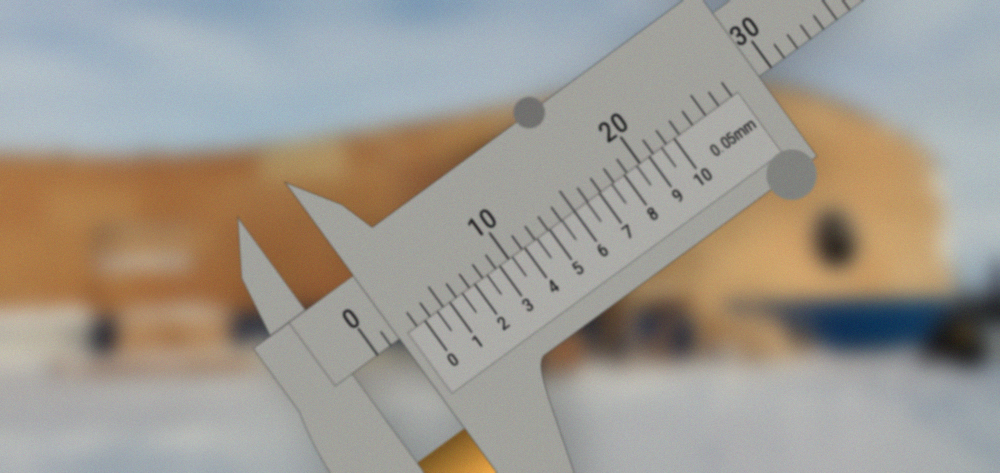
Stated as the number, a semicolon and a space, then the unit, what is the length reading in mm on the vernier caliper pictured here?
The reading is 3.6; mm
